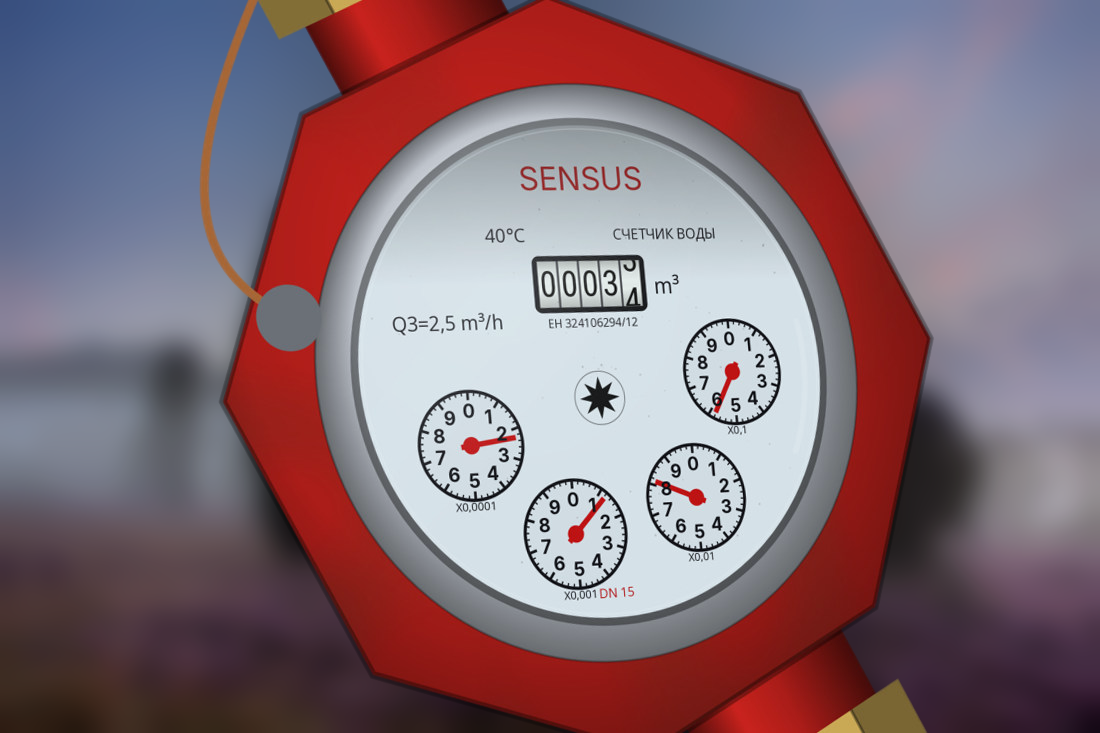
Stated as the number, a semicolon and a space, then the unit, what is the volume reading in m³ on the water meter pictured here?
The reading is 33.5812; m³
